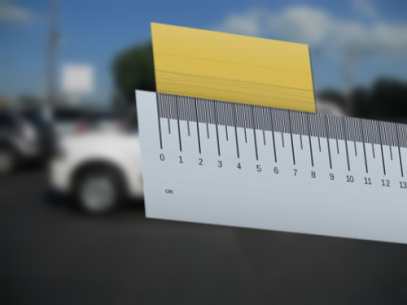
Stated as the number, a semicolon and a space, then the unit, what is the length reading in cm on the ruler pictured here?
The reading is 8.5; cm
